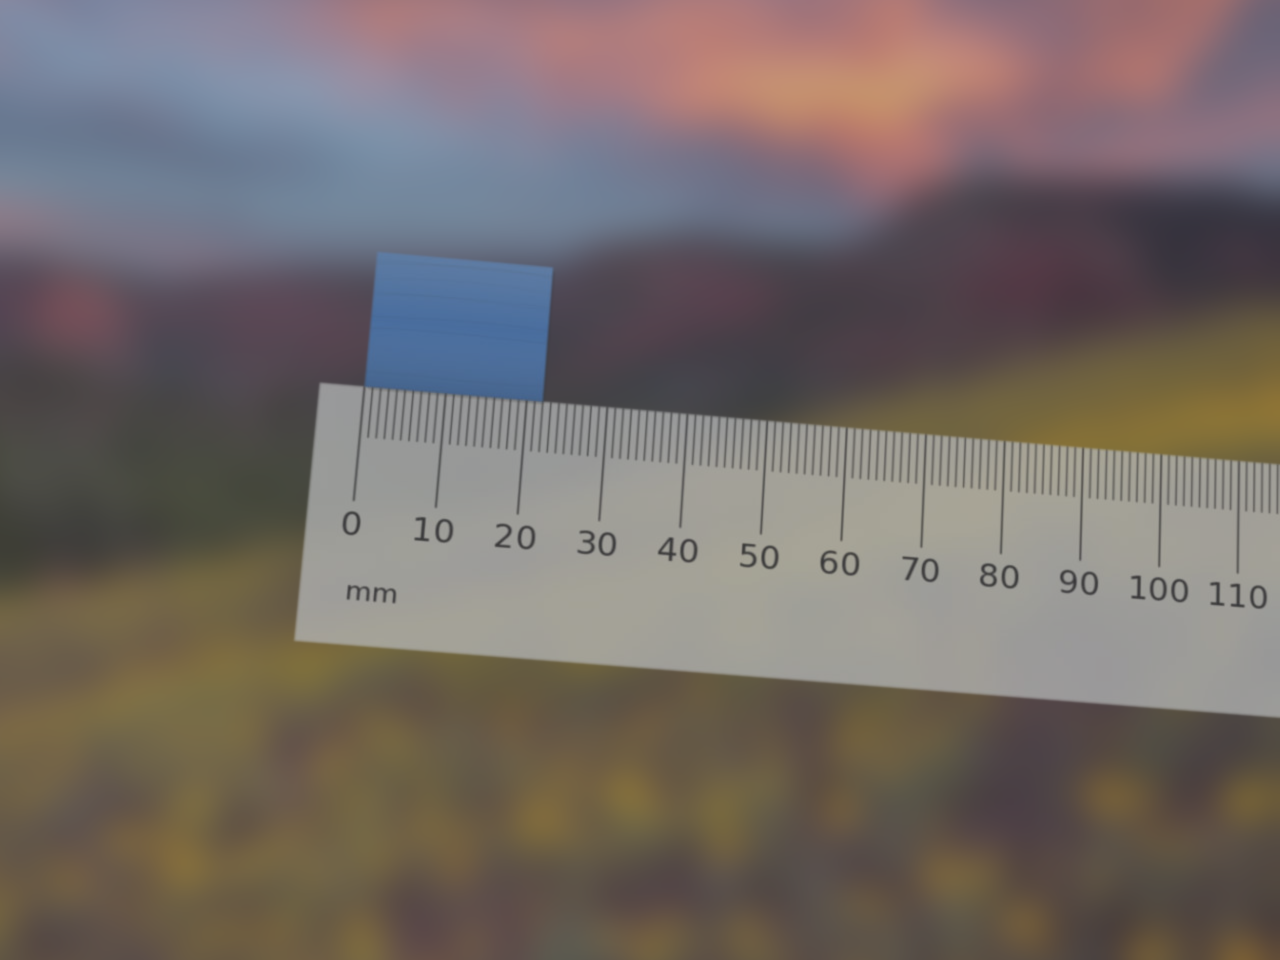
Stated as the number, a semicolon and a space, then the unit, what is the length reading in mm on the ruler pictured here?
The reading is 22; mm
